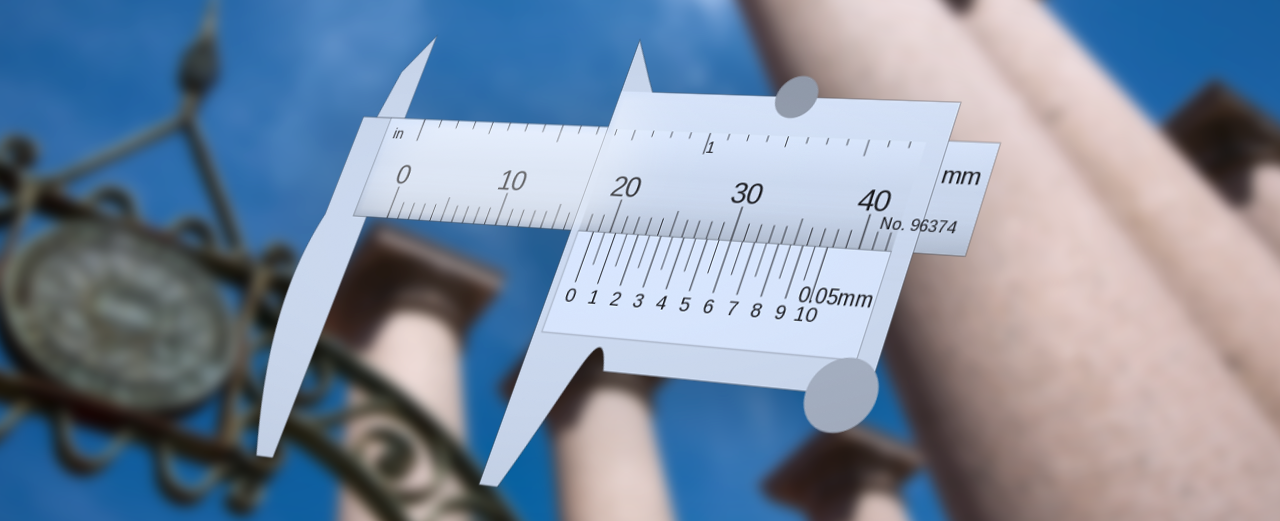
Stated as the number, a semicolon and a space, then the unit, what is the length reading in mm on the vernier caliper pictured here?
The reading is 18.6; mm
